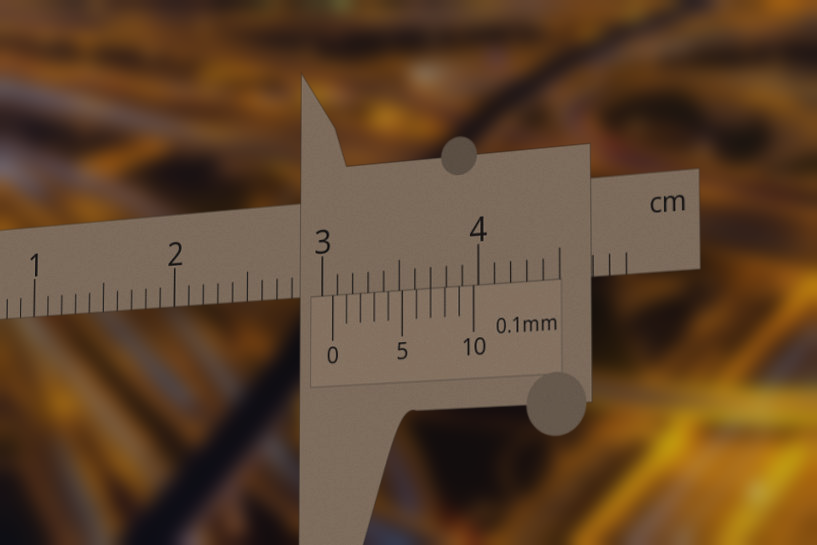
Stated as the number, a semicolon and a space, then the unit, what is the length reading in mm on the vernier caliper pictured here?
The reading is 30.7; mm
